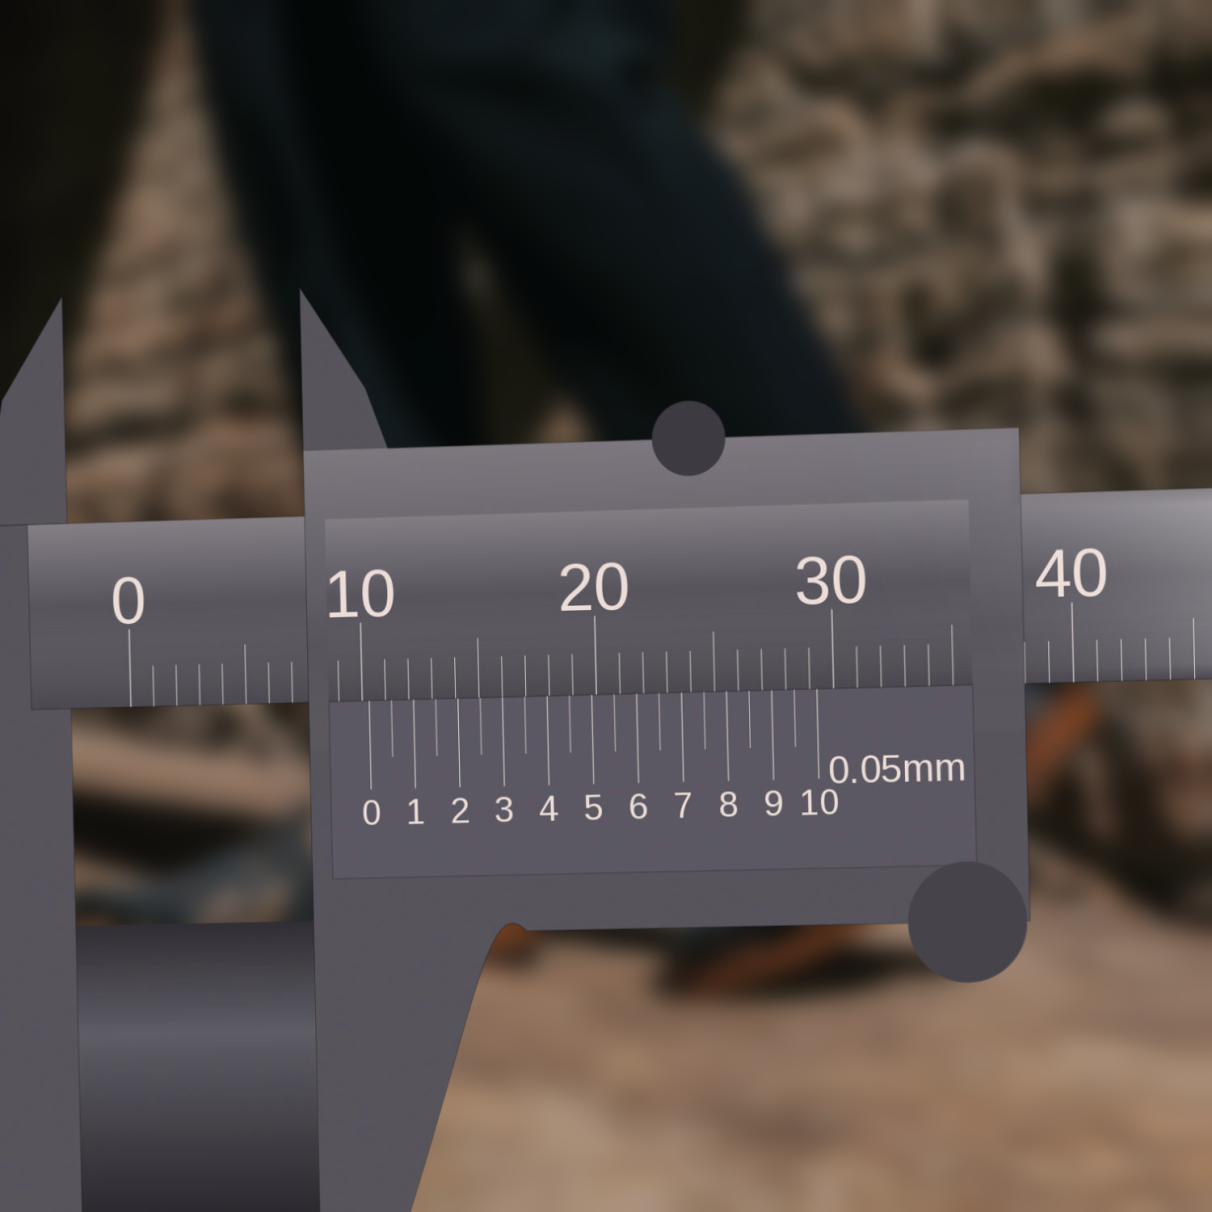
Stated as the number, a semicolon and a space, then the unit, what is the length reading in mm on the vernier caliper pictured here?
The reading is 10.30; mm
